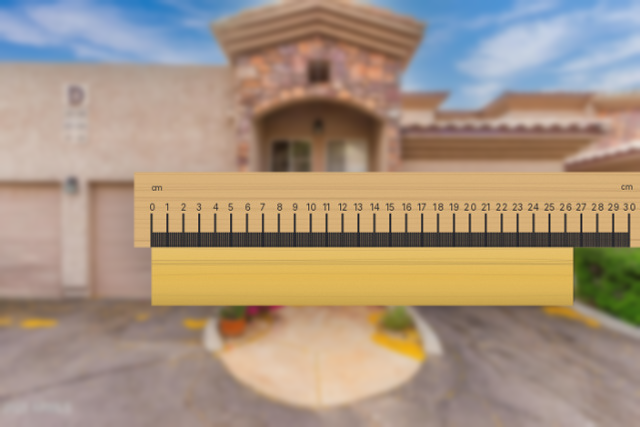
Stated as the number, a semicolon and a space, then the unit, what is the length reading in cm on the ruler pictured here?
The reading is 26.5; cm
